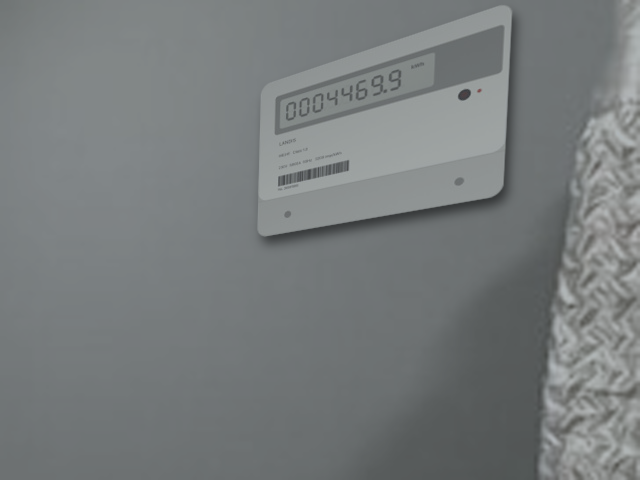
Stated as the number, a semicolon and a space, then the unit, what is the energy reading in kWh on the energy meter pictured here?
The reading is 4469.9; kWh
